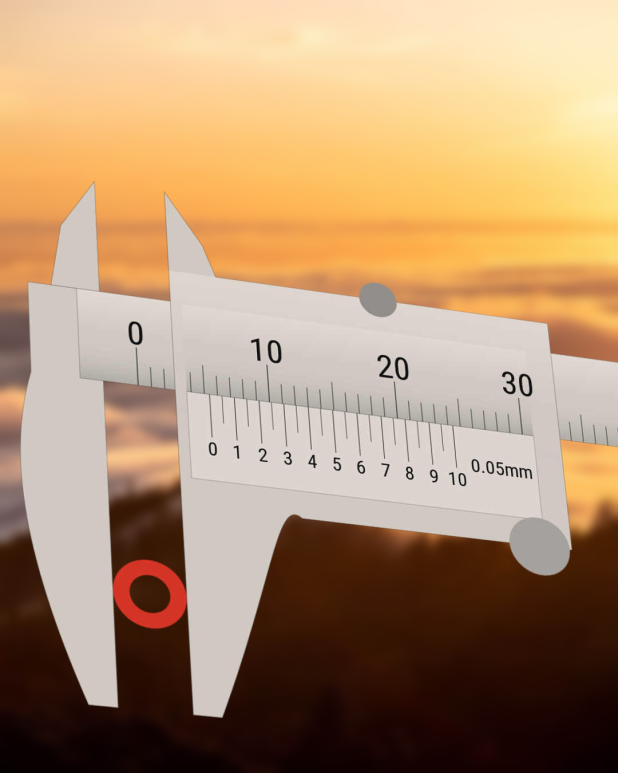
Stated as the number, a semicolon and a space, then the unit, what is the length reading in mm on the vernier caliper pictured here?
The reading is 5.4; mm
